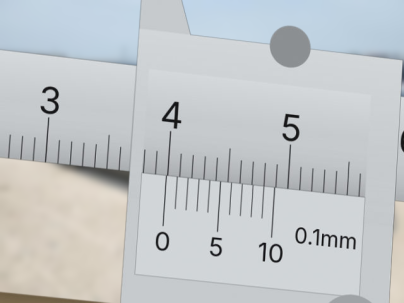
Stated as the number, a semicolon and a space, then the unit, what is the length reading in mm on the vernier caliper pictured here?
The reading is 39.9; mm
